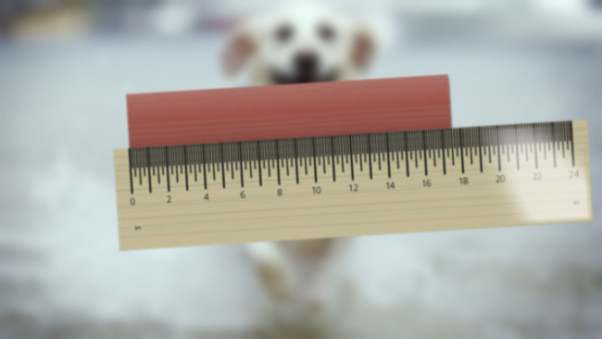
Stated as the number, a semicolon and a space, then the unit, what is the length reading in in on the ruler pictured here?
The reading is 17.5; in
